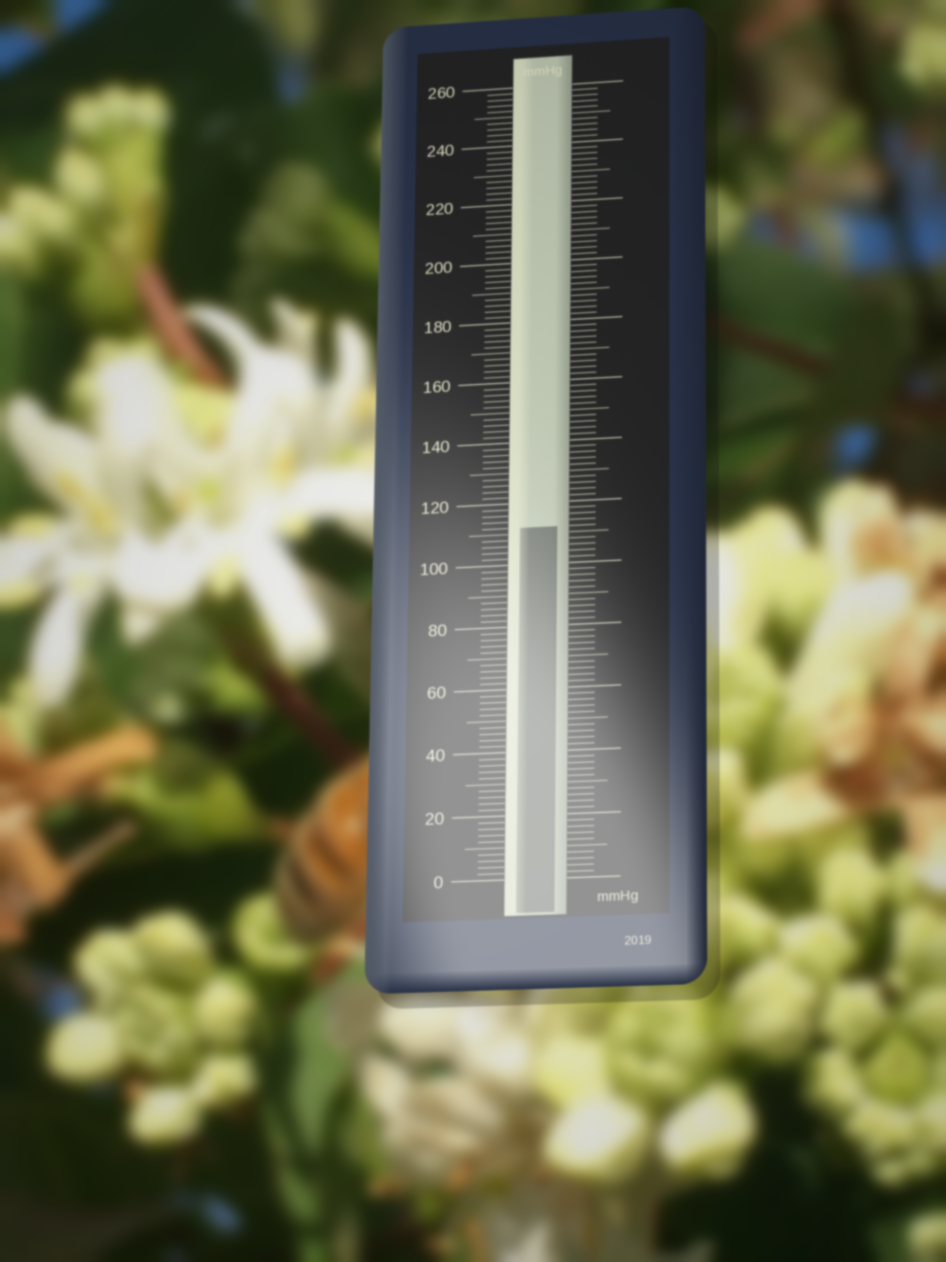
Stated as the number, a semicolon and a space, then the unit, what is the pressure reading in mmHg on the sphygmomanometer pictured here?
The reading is 112; mmHg
